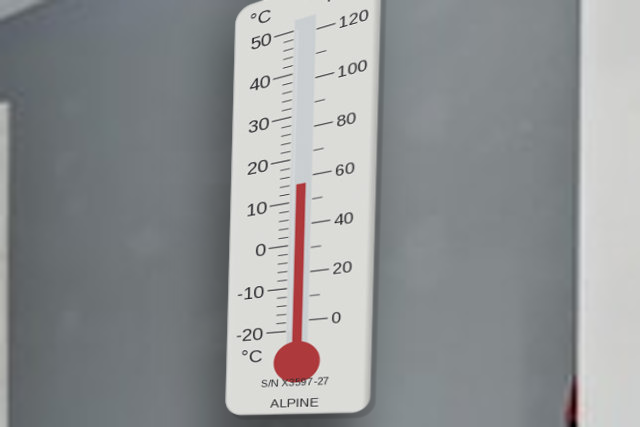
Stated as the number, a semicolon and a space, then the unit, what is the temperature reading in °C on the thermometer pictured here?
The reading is 14; °C
